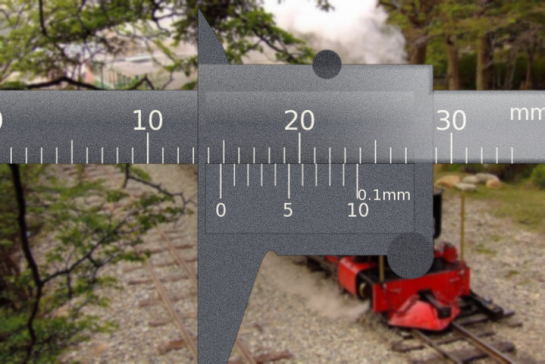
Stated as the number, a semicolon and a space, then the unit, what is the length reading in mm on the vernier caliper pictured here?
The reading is 14.8; mm
